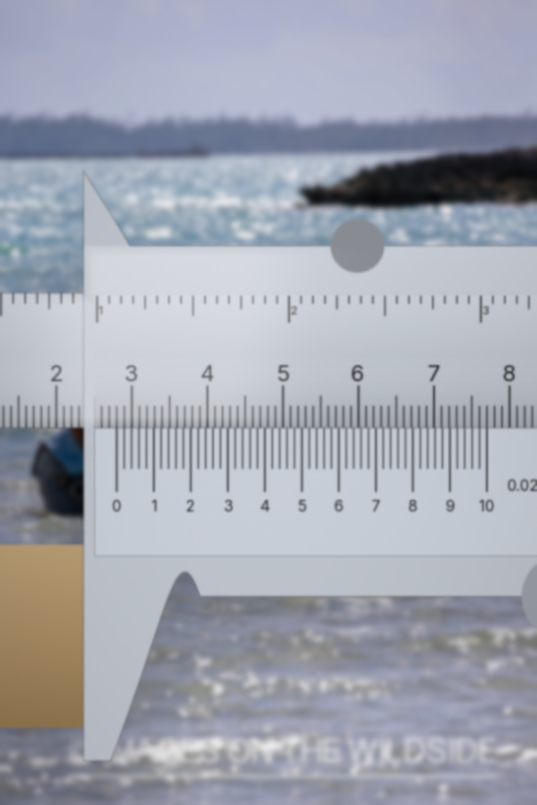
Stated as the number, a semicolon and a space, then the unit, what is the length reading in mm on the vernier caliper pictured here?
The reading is 28.0; mm
